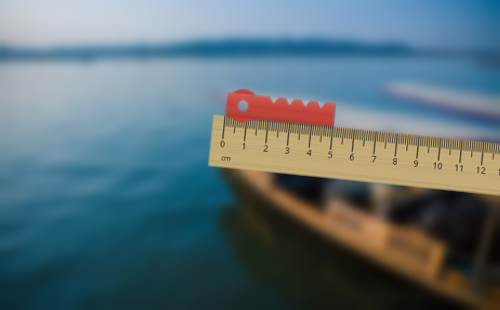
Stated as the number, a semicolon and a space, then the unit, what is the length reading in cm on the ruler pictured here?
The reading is 5; cm
